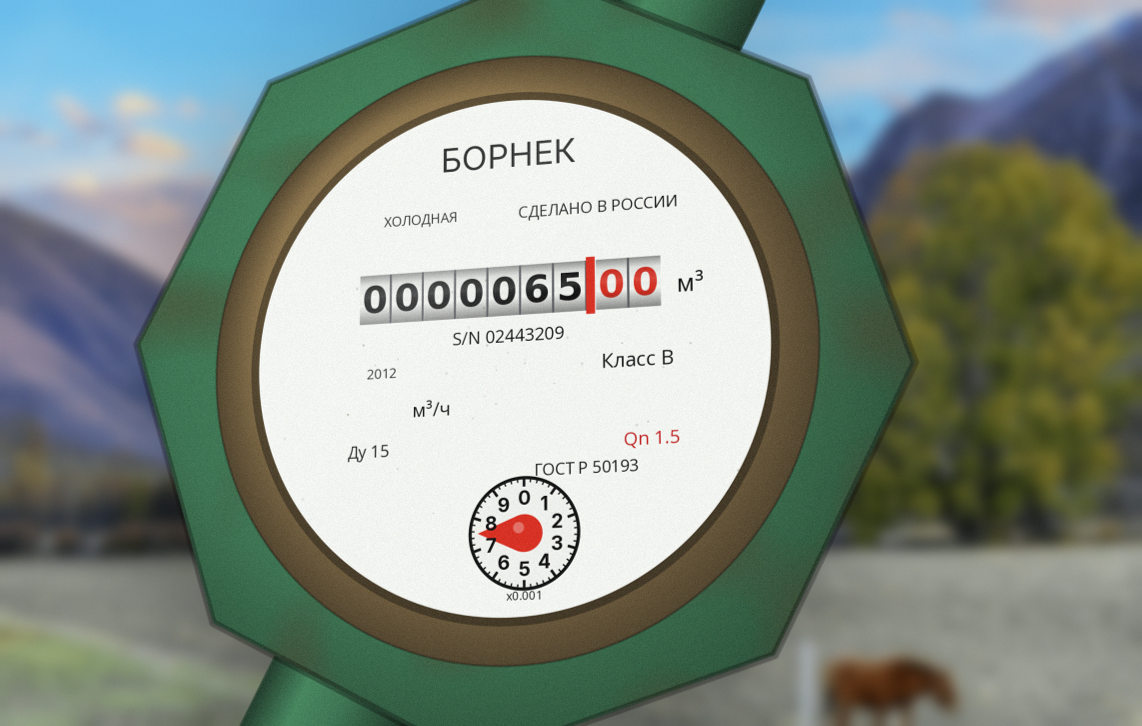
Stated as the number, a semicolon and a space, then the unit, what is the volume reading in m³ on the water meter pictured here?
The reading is 65.007; m³
